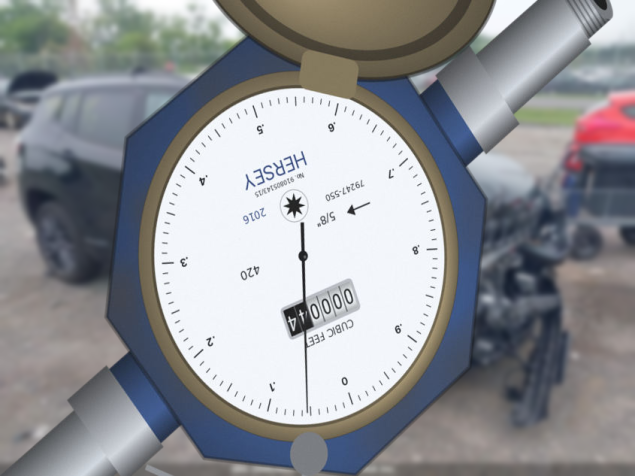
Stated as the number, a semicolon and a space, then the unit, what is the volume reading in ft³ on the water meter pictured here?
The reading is 44.05; ft³
